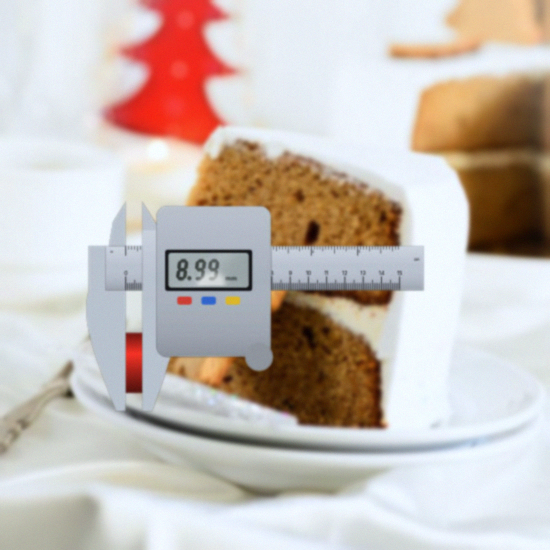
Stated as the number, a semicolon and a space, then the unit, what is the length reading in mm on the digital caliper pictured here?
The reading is 8.99; mm
